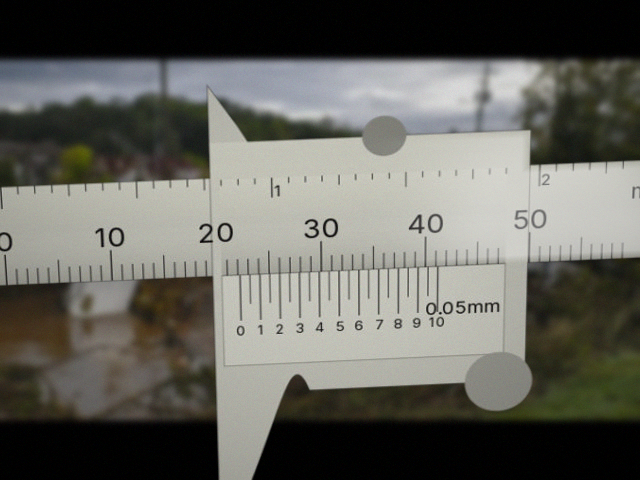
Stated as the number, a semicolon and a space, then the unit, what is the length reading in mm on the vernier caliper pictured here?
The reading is 22.2; mm
